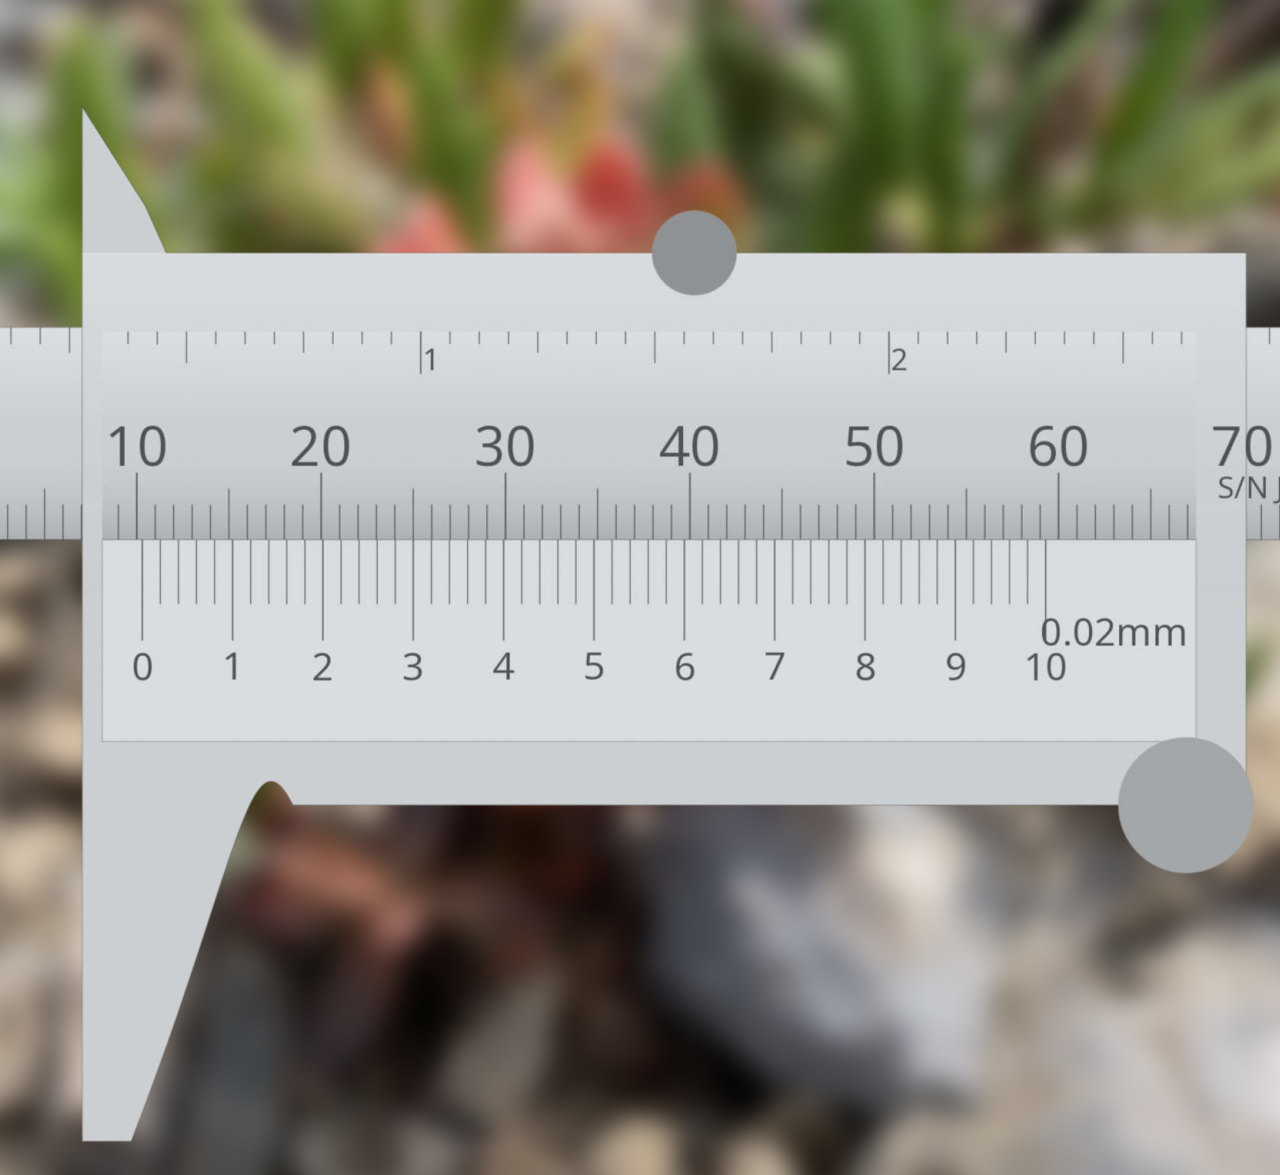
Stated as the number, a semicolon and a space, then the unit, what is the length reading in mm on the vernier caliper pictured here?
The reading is 10.3; mm
